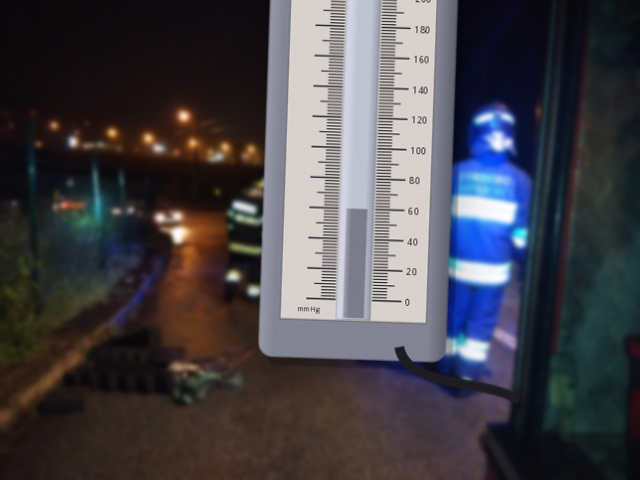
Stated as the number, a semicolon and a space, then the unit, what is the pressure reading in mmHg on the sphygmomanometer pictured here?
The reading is 60; mmHg
